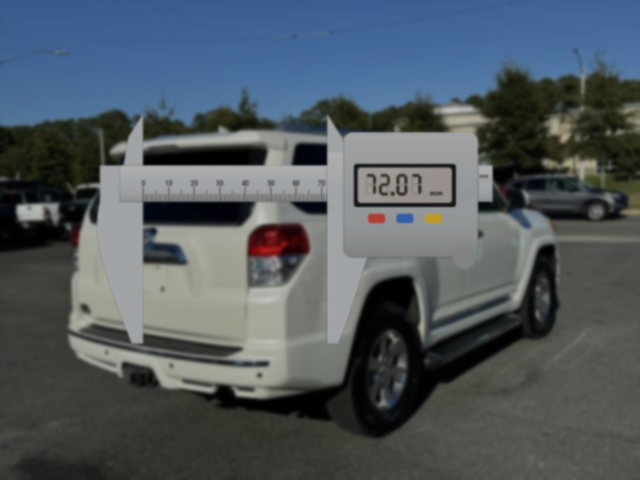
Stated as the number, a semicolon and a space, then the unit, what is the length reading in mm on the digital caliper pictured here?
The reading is 72.07; mm
